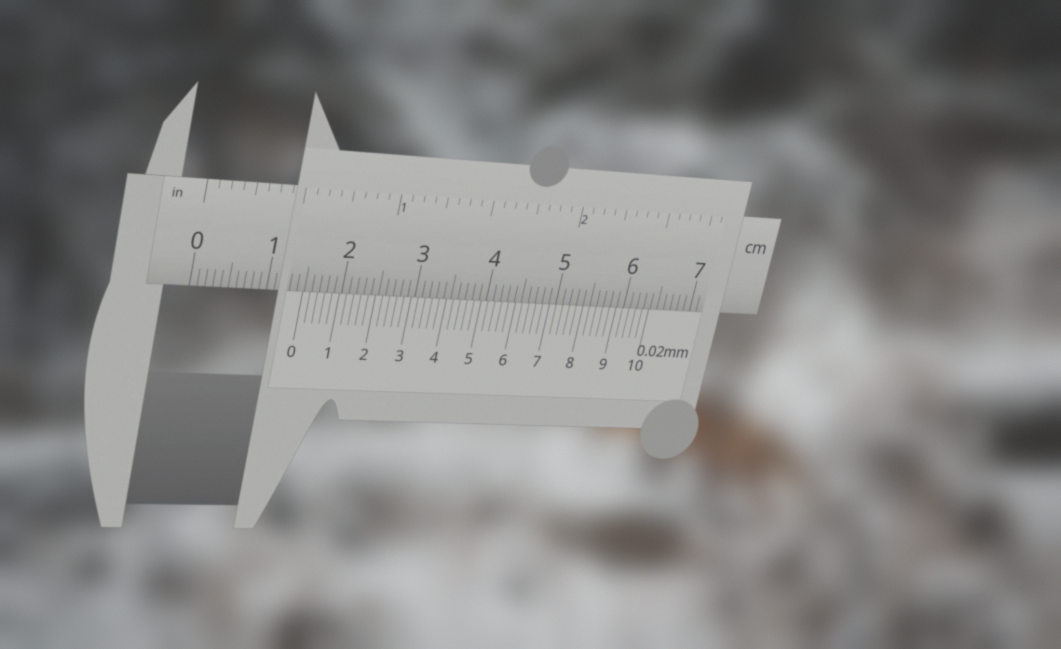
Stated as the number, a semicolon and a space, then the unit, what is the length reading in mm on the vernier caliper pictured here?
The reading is 14.8; mm
